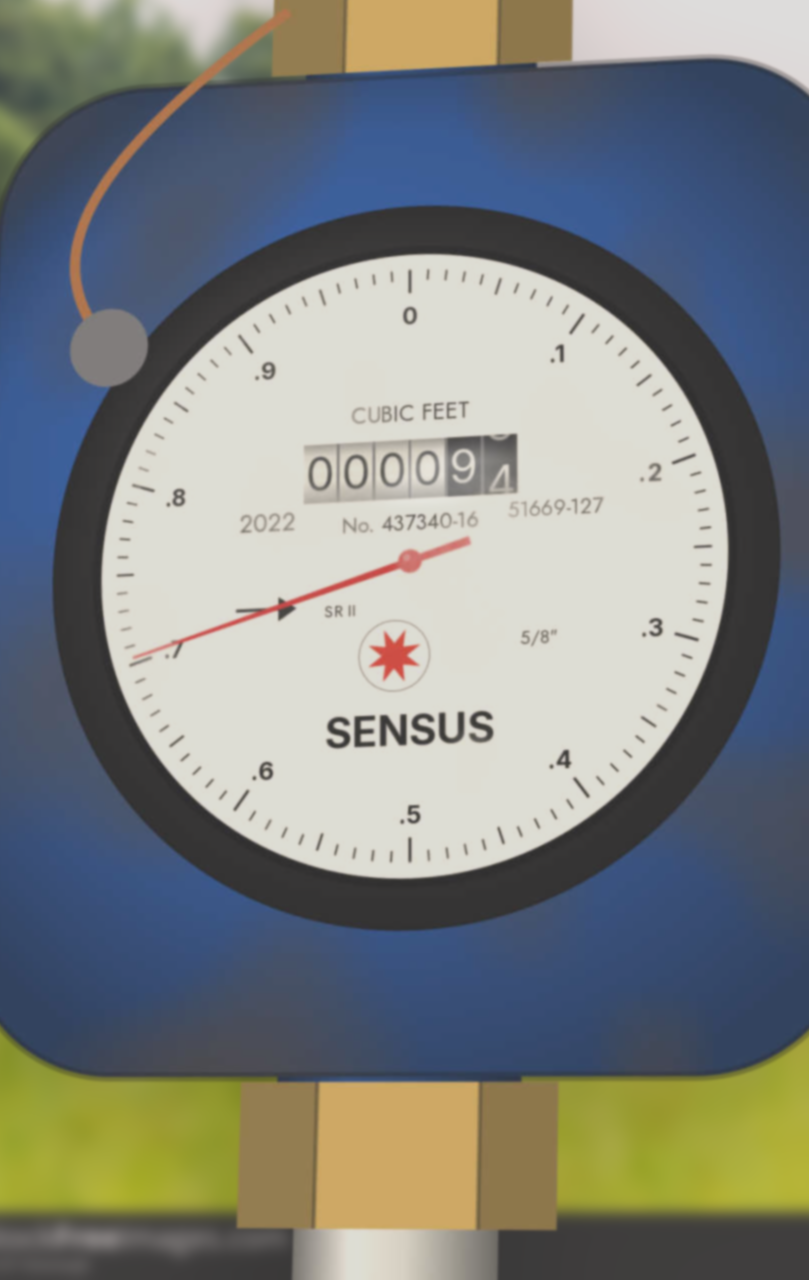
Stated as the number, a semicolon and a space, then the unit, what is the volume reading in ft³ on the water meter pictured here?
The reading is 93.70; ft³
